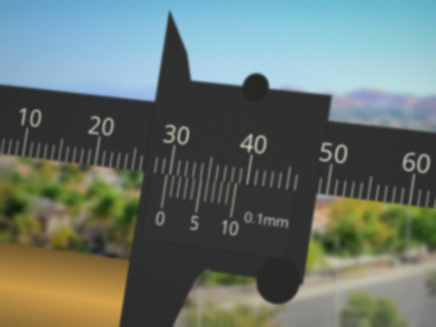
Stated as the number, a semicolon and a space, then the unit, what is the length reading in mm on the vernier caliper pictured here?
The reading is 29.6; mm
